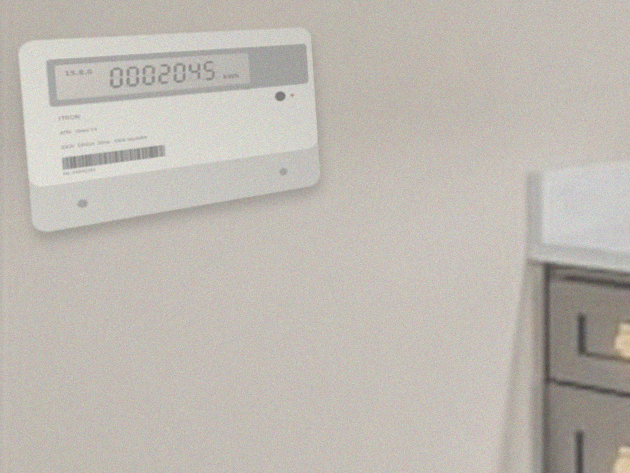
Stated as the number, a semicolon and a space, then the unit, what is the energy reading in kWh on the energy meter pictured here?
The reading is 2045; kWh
